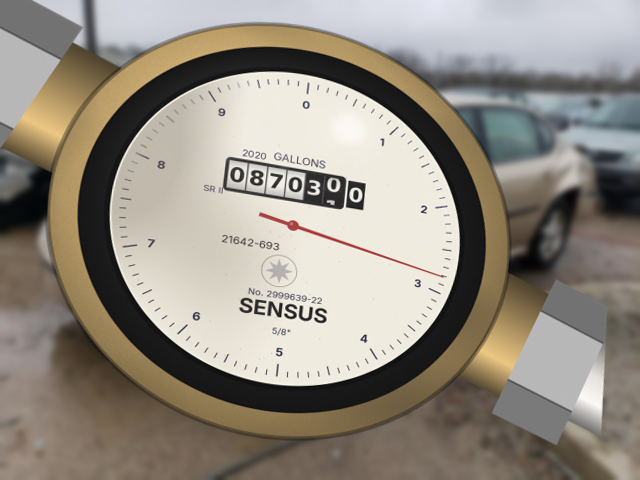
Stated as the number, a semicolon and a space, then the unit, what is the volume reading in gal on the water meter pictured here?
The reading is 870302.8; gal
